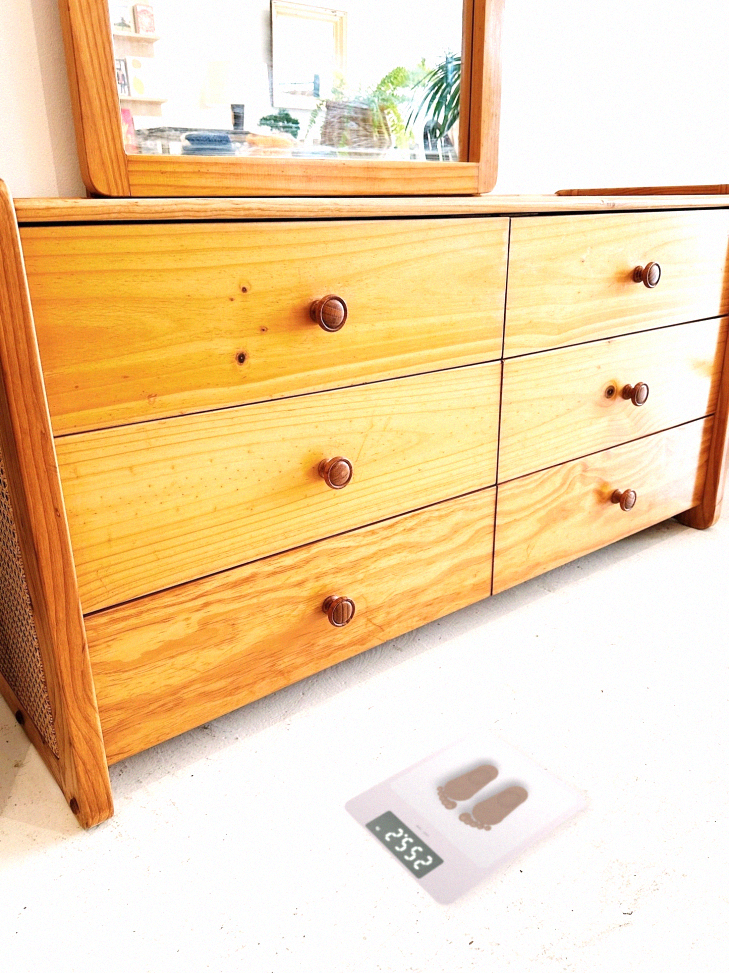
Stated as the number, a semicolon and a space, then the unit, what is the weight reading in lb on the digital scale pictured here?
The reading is 255.2; lb
